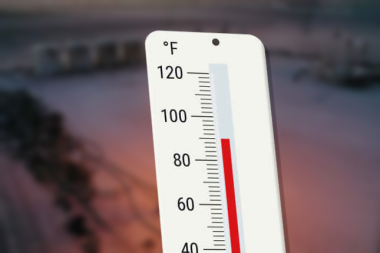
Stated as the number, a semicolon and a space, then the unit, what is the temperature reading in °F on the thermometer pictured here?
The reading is 90; °F
